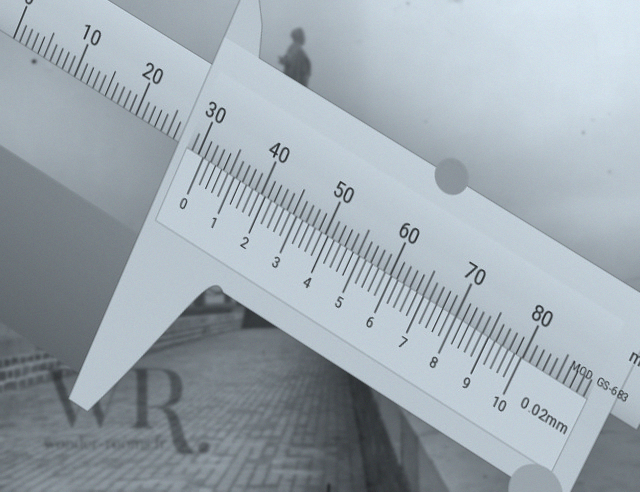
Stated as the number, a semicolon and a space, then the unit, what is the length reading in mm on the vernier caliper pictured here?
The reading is 30.8; mm
